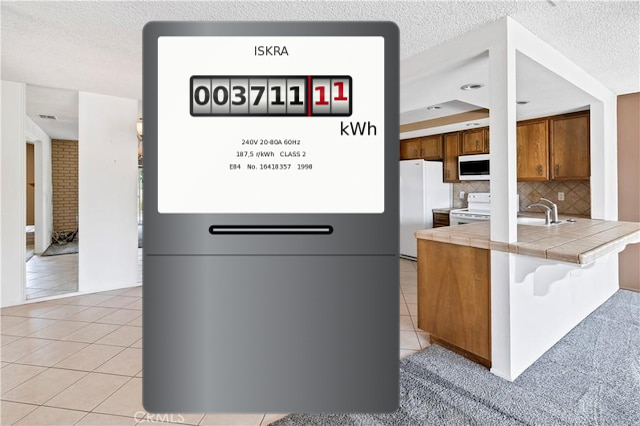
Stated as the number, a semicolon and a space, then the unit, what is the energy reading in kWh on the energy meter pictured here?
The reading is 3711.11; kWh
